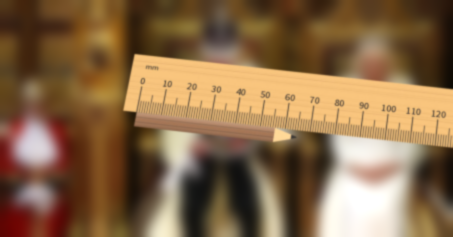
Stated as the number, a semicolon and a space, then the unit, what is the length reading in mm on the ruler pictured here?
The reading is 65; mm
